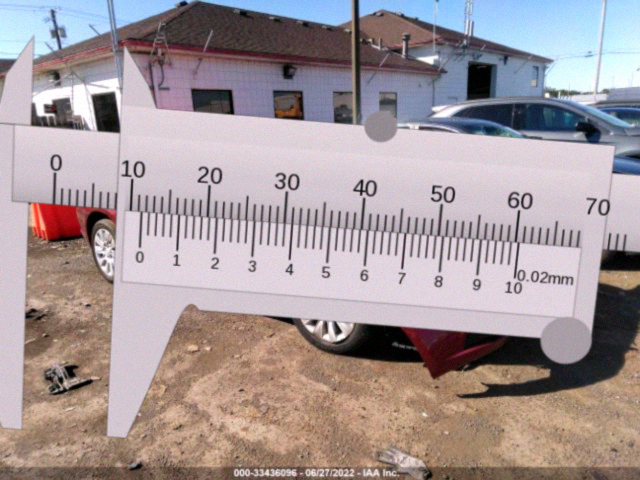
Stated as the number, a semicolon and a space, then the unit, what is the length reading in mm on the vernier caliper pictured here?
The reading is 11.4; mm
